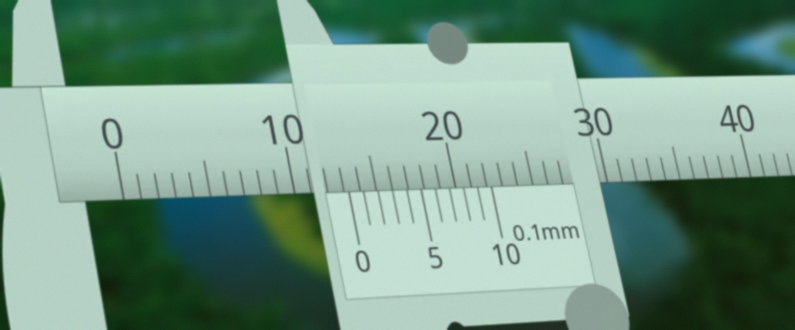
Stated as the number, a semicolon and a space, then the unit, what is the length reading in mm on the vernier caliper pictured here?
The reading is 13.3; mm
